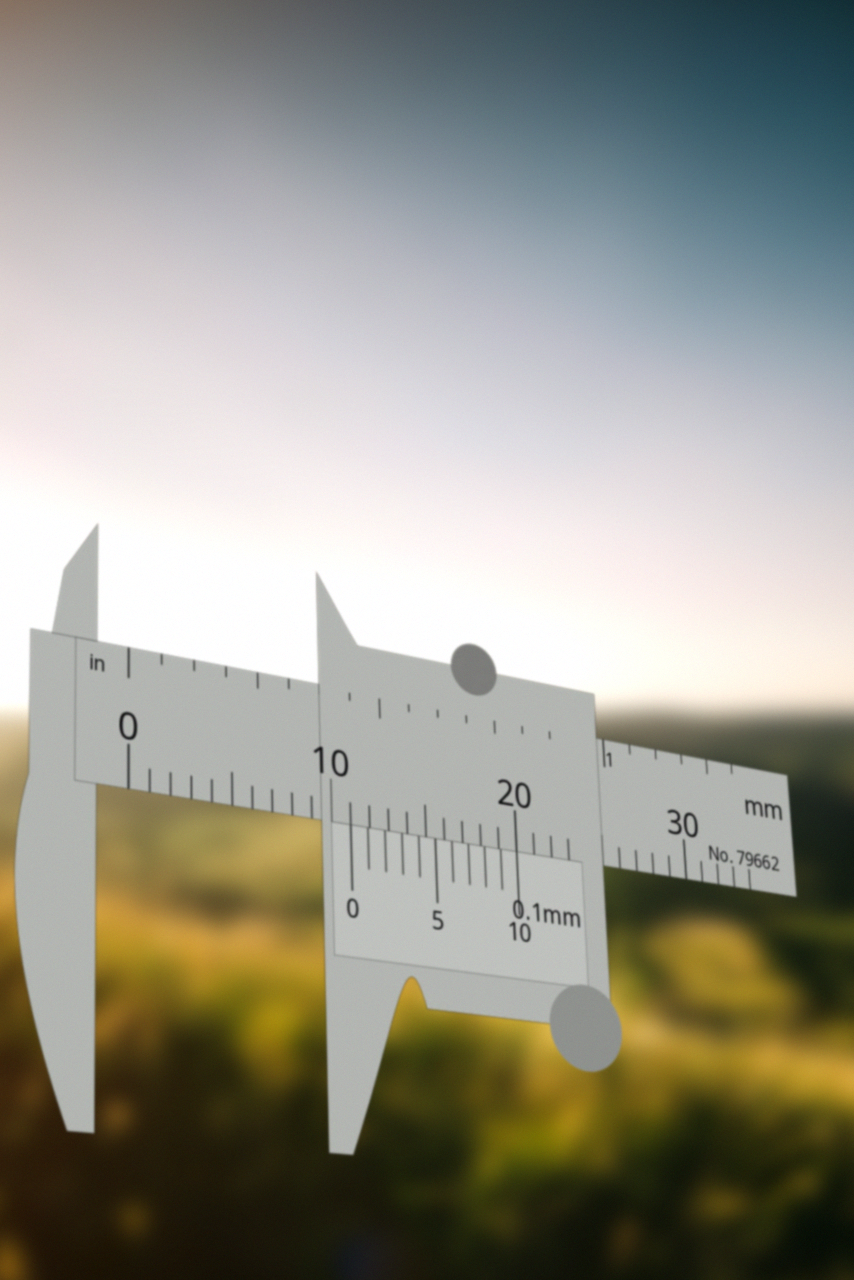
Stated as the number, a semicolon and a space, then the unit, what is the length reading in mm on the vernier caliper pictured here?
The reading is 11.0; mm
